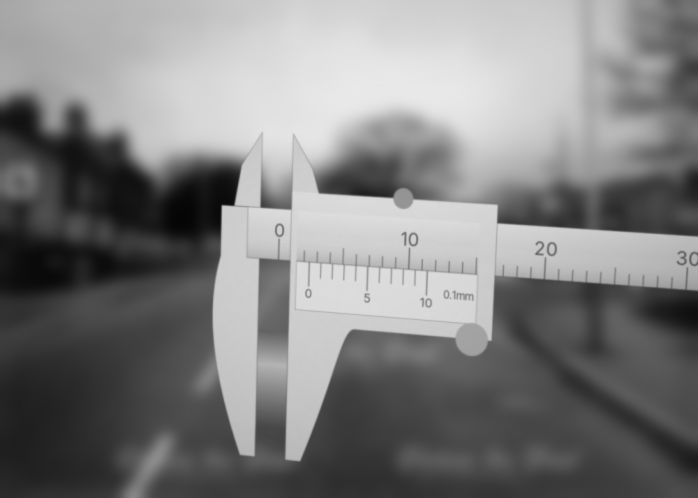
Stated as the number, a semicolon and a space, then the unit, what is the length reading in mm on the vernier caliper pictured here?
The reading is 2.4; mm
